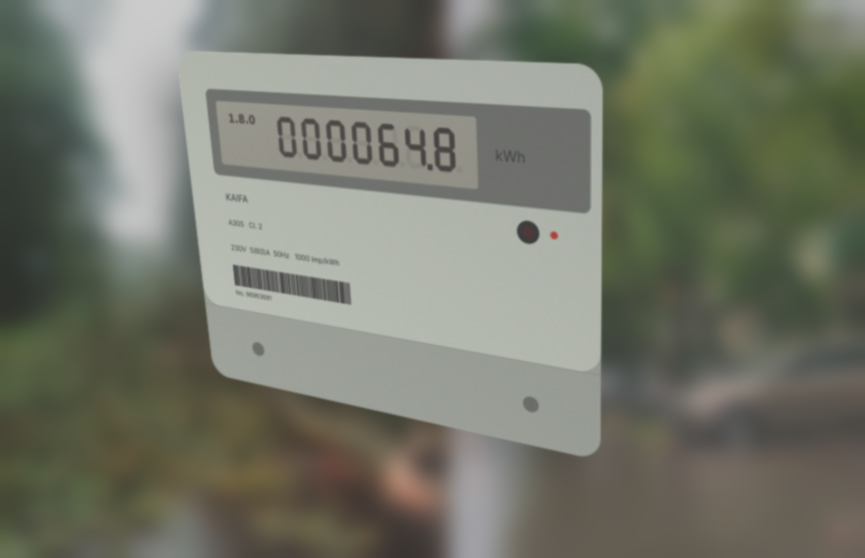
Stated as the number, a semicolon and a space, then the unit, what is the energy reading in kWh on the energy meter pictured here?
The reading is 64.8; kWh
